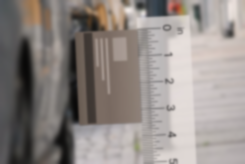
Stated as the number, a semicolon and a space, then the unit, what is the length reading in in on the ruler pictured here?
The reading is 3.5; in
